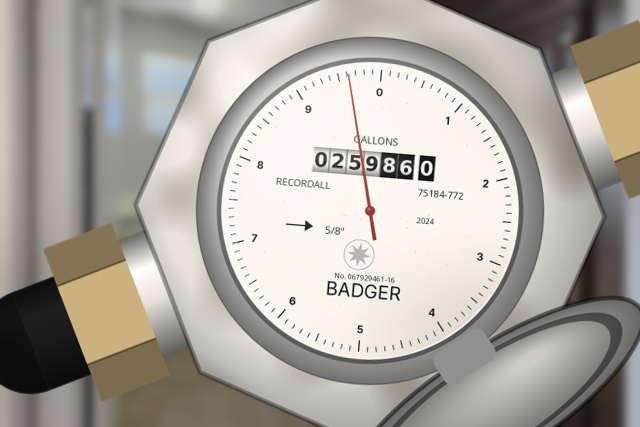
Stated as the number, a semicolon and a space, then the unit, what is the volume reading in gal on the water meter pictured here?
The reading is 259859.6; gal
